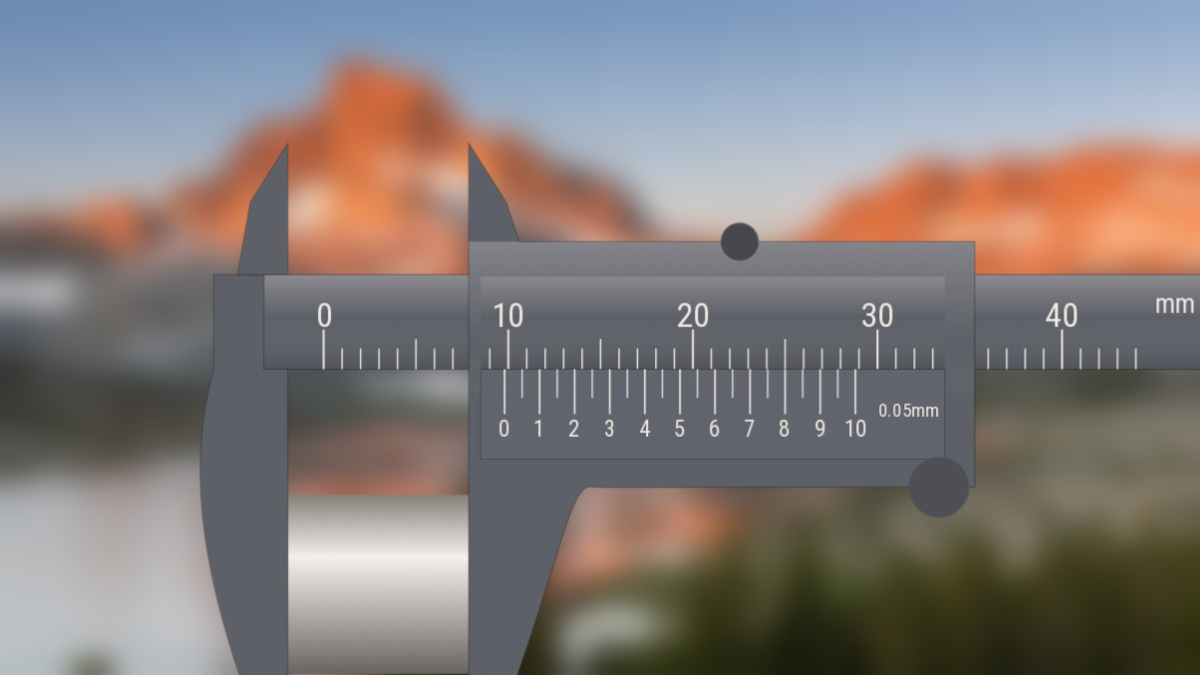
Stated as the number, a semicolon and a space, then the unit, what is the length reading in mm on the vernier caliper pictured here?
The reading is 9.8; mm
